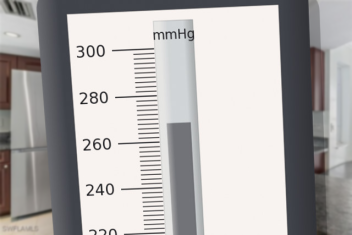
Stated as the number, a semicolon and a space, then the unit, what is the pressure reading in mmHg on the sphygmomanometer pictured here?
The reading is 268; mmHg
